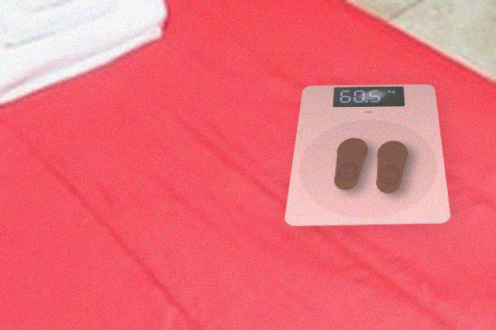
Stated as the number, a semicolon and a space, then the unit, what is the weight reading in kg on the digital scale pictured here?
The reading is 60.5; kg
